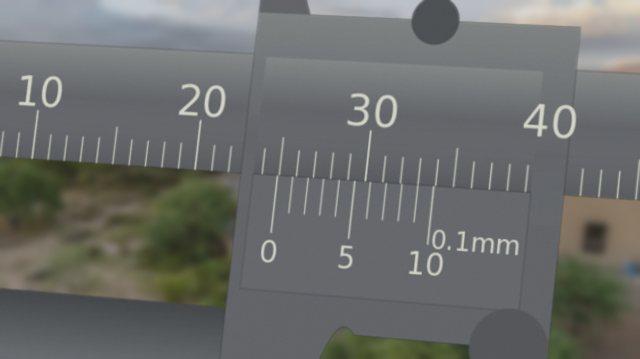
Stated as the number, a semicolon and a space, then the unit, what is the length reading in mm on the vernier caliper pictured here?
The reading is 24.9; mm
